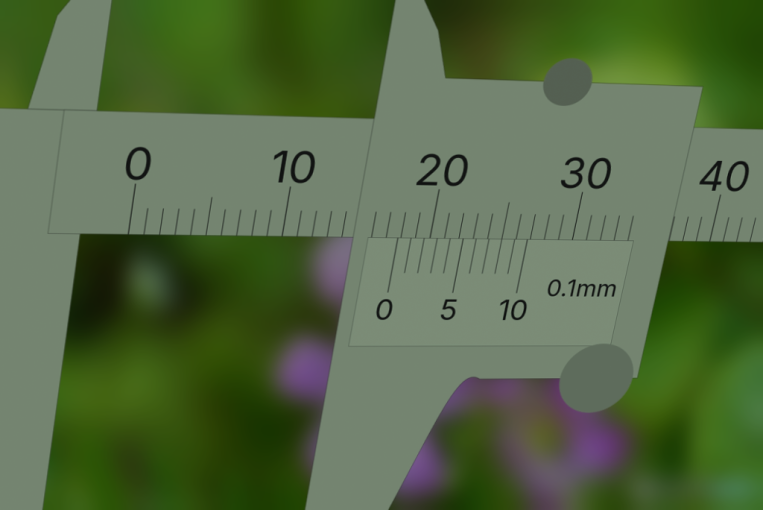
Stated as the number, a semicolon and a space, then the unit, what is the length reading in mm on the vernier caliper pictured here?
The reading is 17.8; mm
